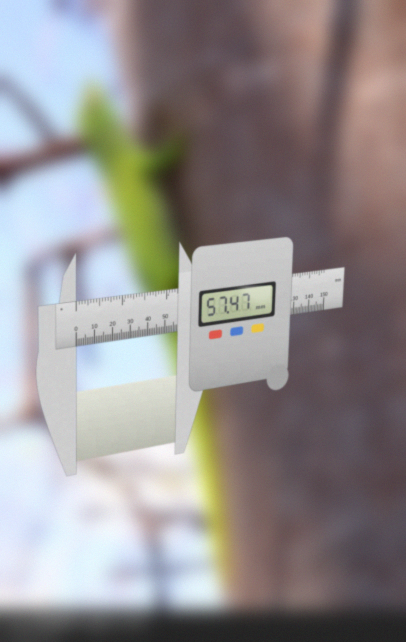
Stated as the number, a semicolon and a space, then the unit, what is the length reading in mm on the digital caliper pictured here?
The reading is 57.47; mm
